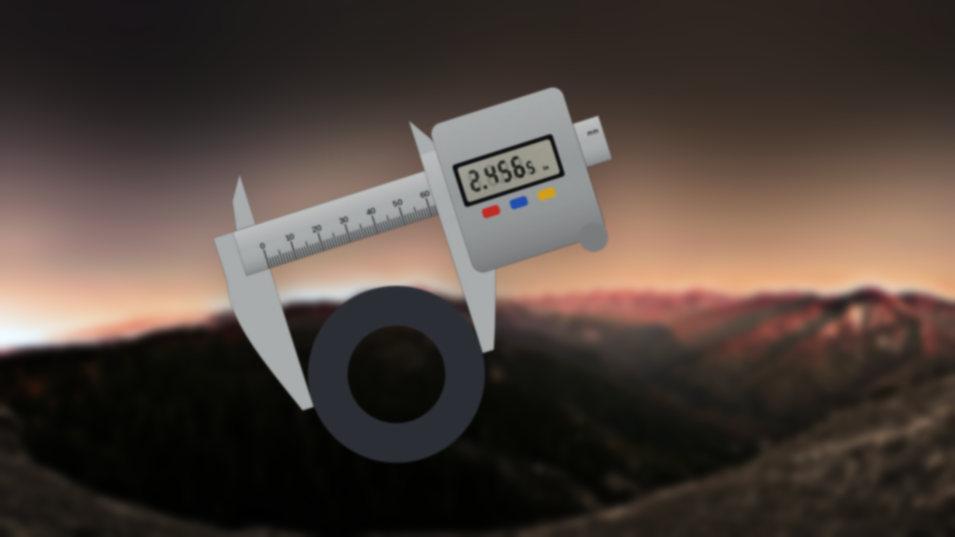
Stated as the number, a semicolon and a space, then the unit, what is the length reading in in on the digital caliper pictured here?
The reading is 2.4565; in
